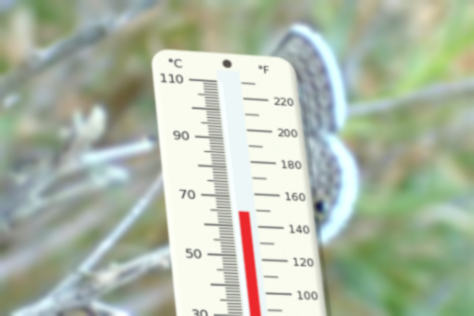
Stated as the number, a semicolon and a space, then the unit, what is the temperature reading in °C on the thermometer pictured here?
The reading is 65; °C
